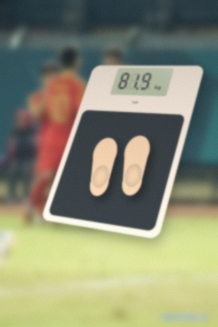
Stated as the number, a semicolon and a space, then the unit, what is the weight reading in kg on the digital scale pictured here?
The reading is 81.9; kg
